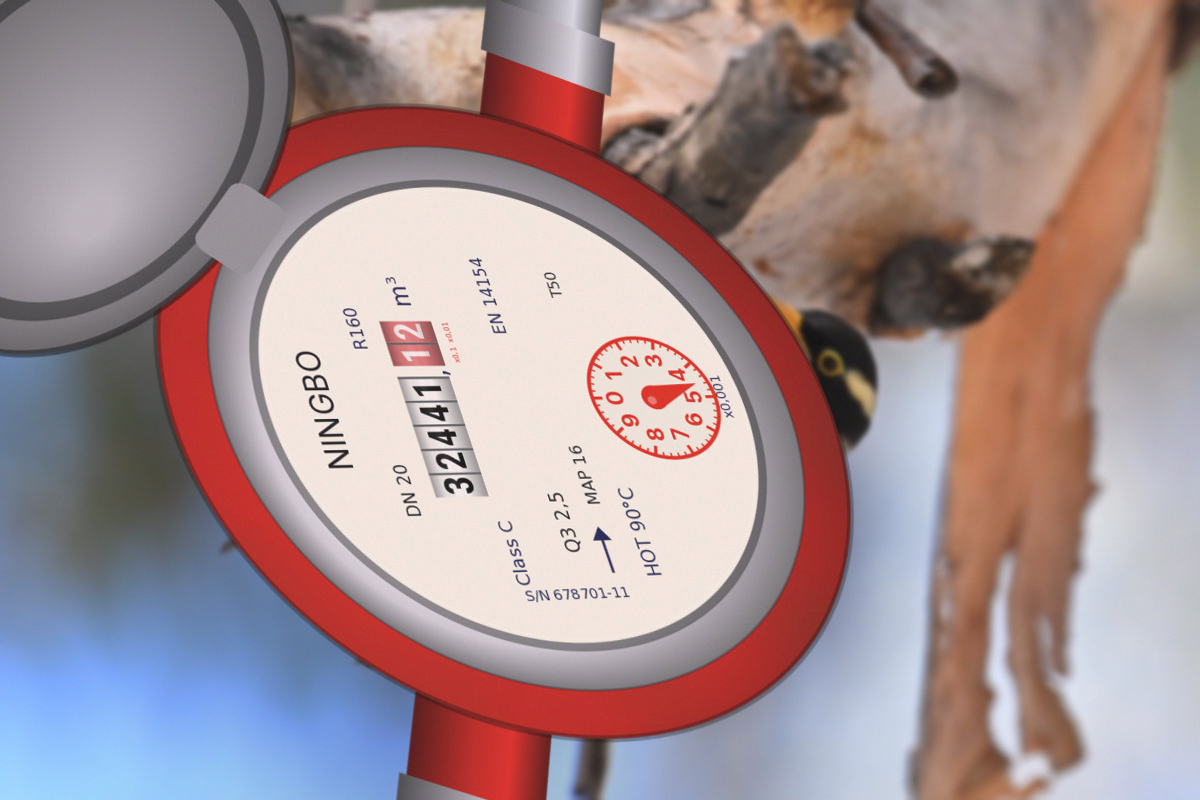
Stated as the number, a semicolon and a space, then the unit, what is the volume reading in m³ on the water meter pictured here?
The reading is 32441.124; m³
